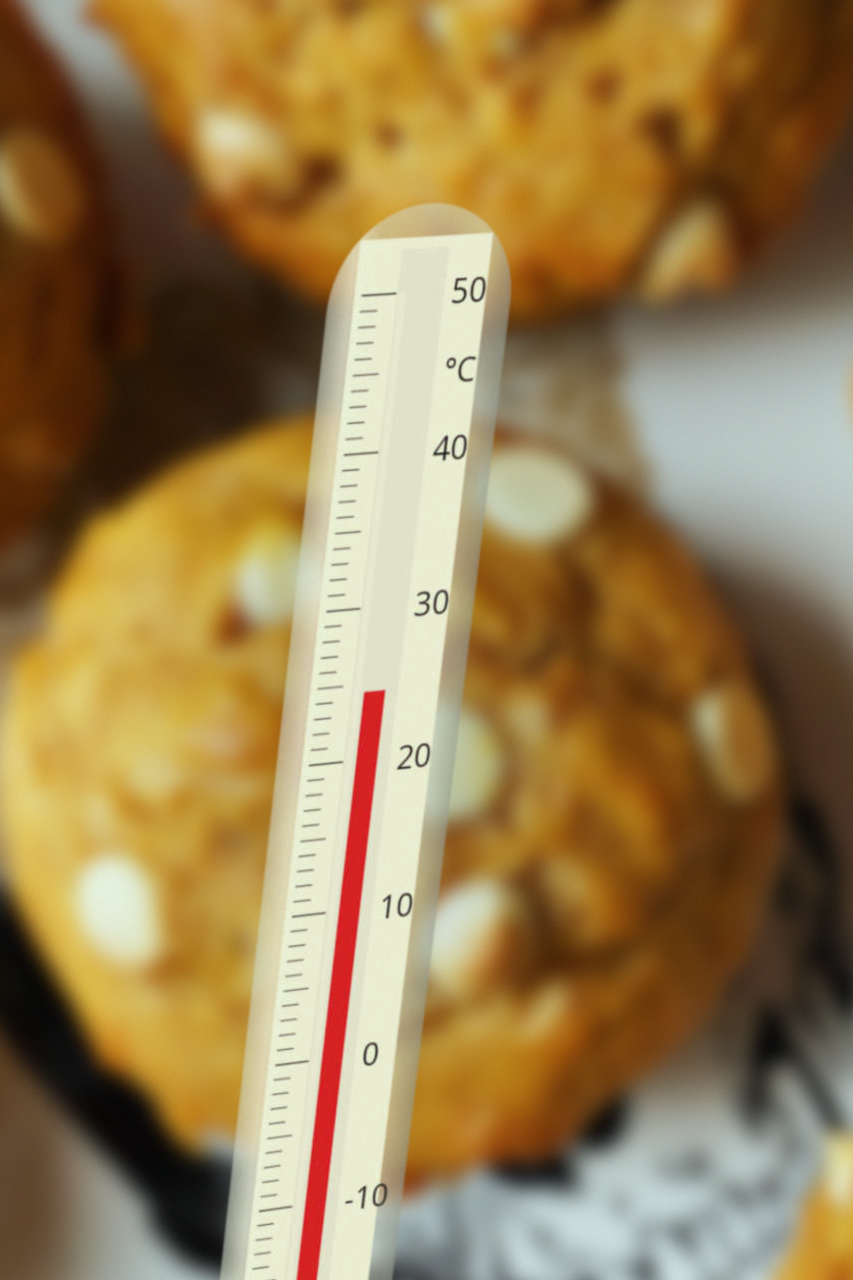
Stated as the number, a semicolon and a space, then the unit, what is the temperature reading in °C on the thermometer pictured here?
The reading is 24.5; °C
